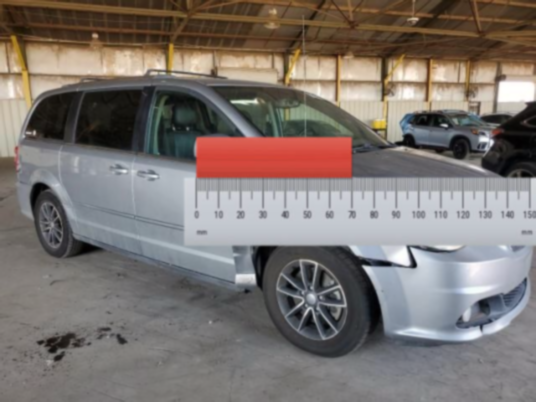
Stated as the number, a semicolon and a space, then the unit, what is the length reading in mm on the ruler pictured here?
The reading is 70; mm
